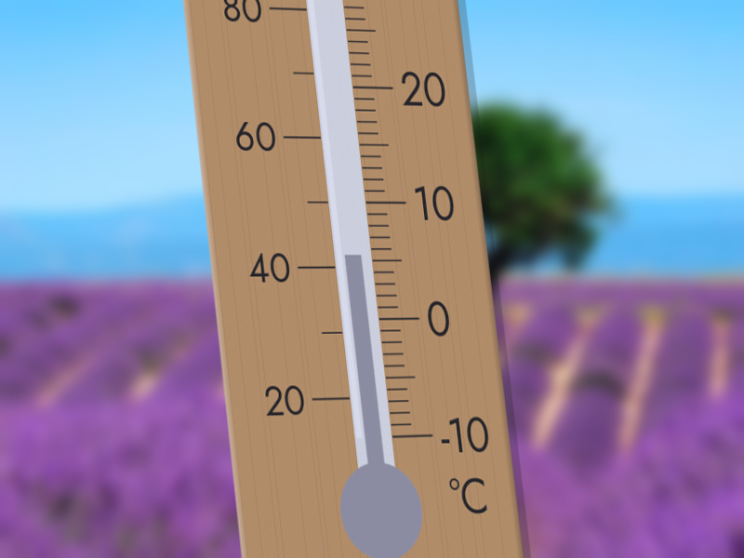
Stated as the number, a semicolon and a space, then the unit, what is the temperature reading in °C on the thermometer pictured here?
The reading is 5.5; °C
